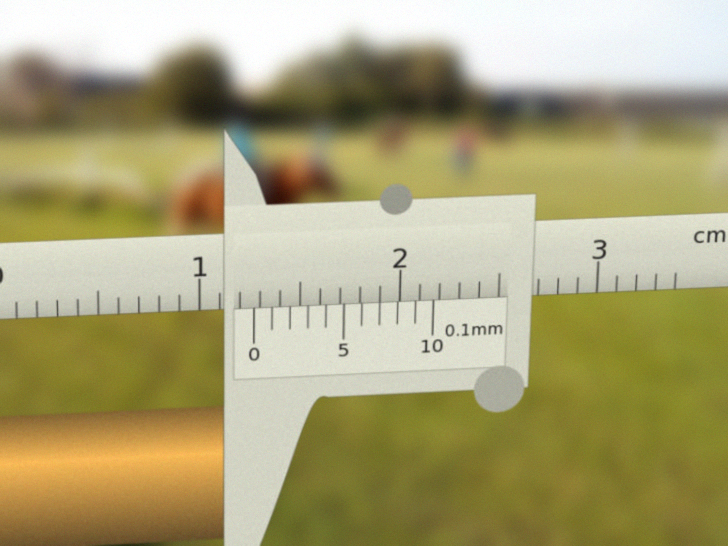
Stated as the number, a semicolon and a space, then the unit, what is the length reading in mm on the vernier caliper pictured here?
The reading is 12.7; mm
